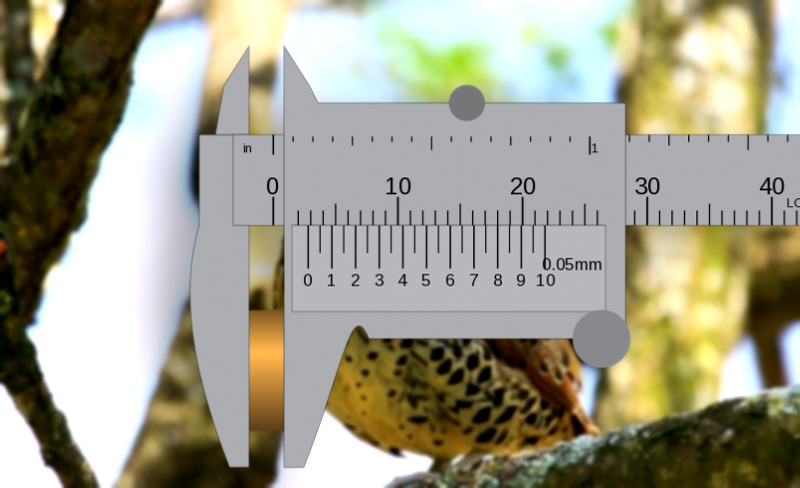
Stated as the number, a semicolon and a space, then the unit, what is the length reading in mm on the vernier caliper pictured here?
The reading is 2.8; mm
